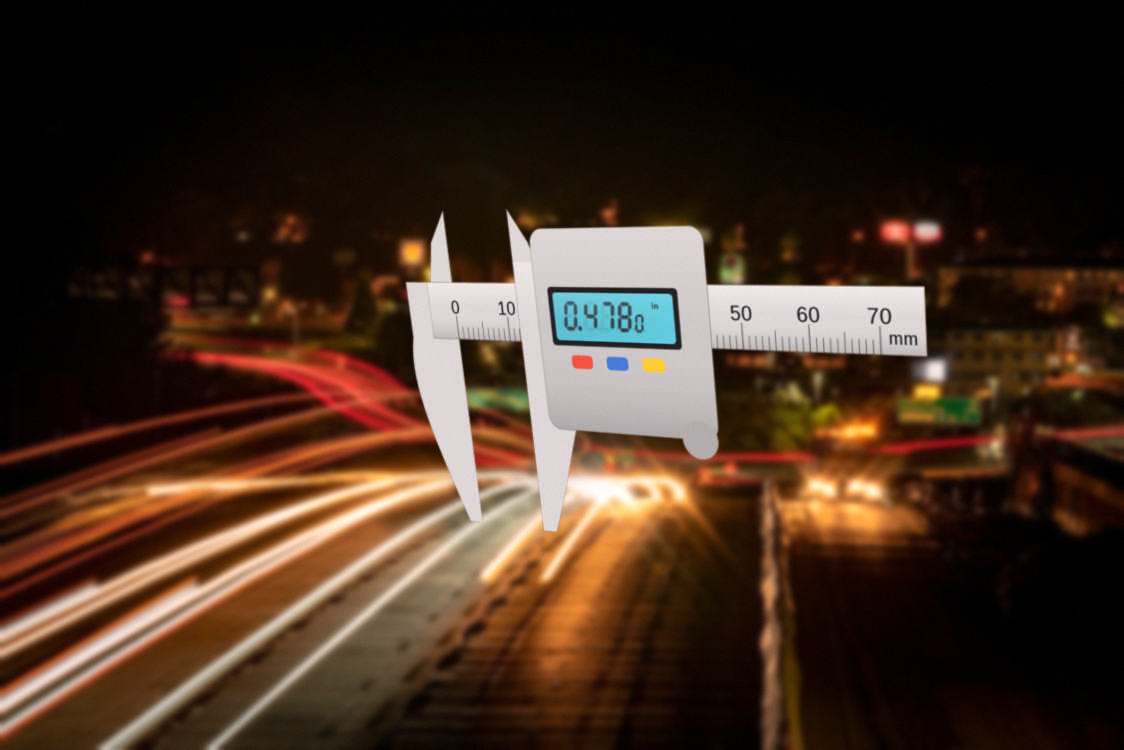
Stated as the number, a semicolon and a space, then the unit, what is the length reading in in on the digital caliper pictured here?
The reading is 0.4780; in
